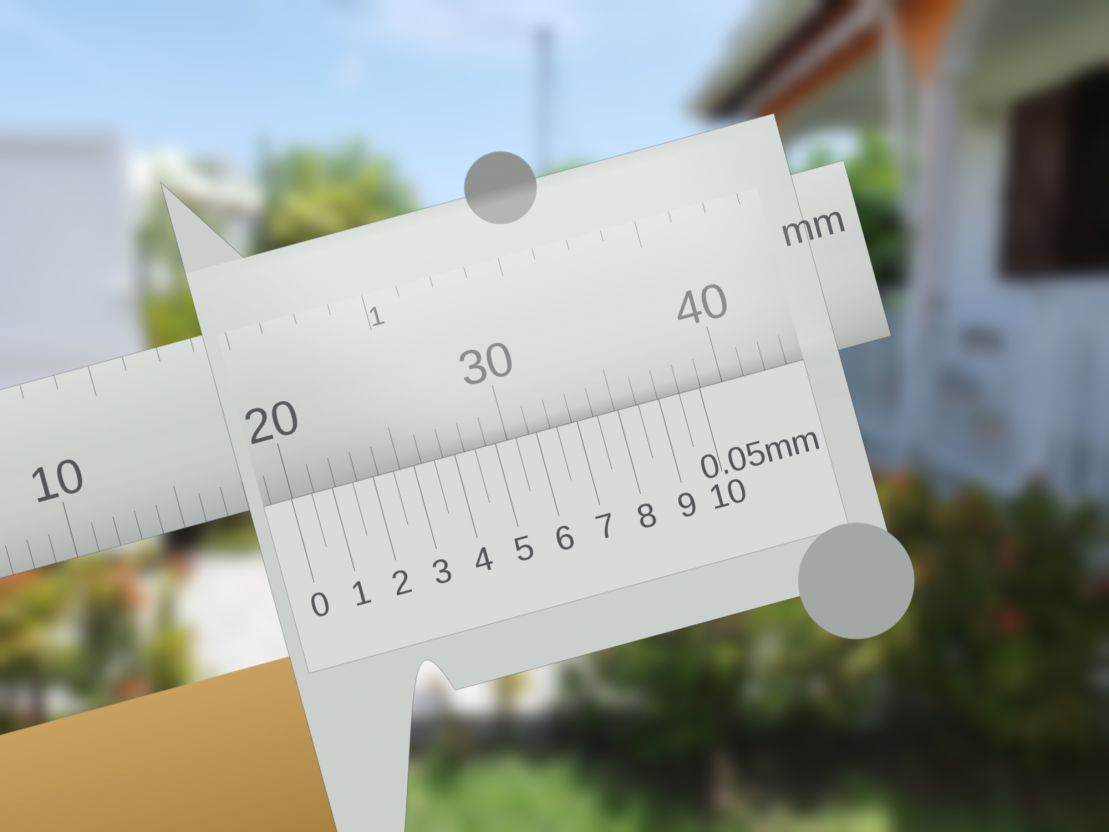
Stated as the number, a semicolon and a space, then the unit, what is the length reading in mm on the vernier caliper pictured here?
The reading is 19.95; mm
